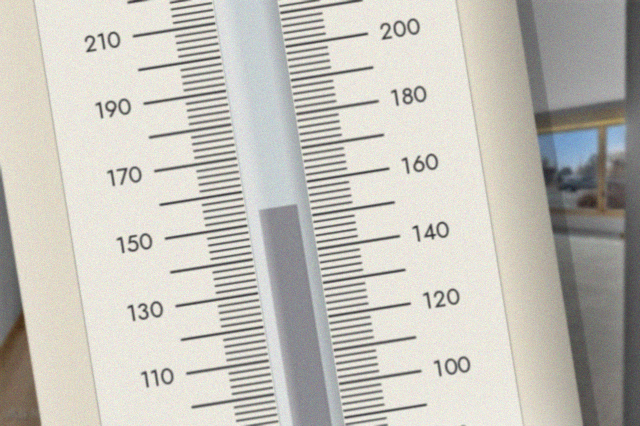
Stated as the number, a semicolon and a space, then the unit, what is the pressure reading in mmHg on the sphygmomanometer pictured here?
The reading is 154; mmHg
